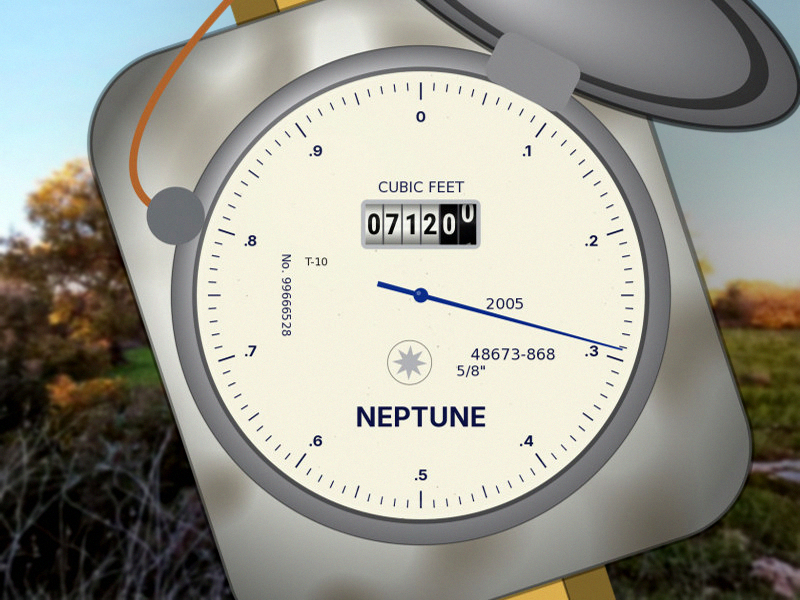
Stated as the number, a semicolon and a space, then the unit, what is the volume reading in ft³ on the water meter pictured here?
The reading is 71200.29; ft³
